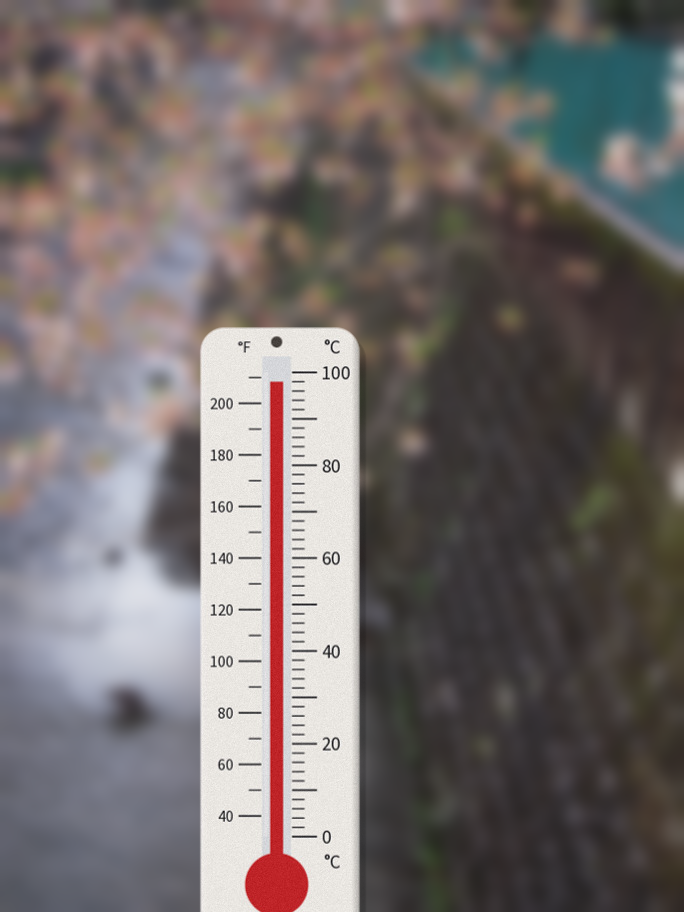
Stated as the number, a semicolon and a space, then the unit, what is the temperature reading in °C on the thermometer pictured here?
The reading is 98; °C
